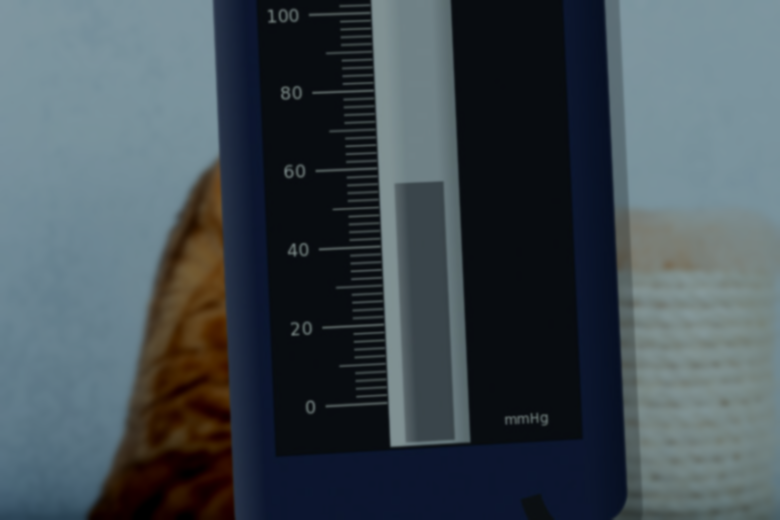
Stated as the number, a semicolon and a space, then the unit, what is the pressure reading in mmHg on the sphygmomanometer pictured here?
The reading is 56; mmHg
